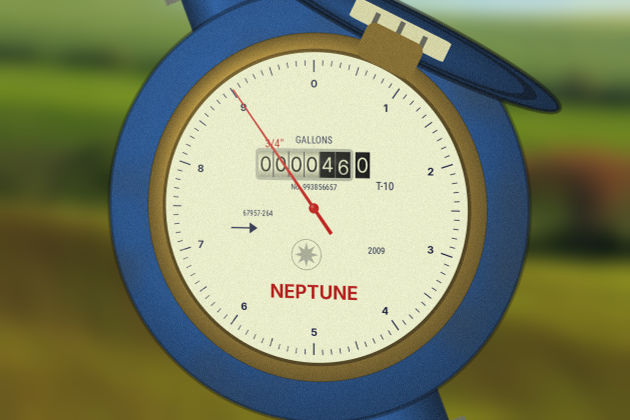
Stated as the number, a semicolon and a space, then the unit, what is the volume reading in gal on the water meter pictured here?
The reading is 459.0; gal
